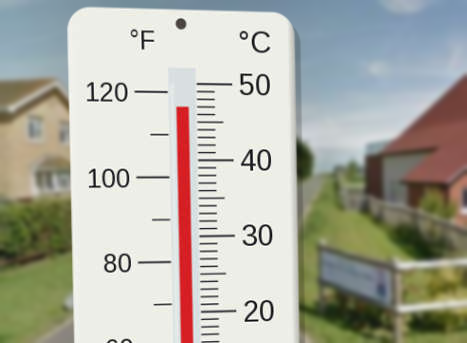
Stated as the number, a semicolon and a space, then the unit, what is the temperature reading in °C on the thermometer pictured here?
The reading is 47; °C
